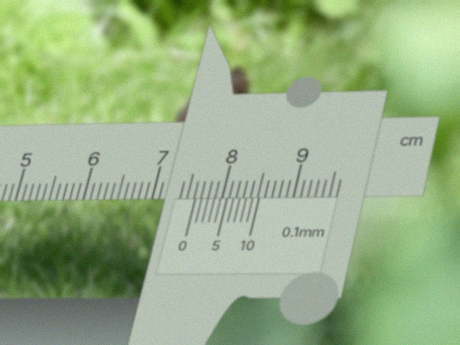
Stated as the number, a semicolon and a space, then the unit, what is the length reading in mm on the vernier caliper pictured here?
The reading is 76.2; mm
